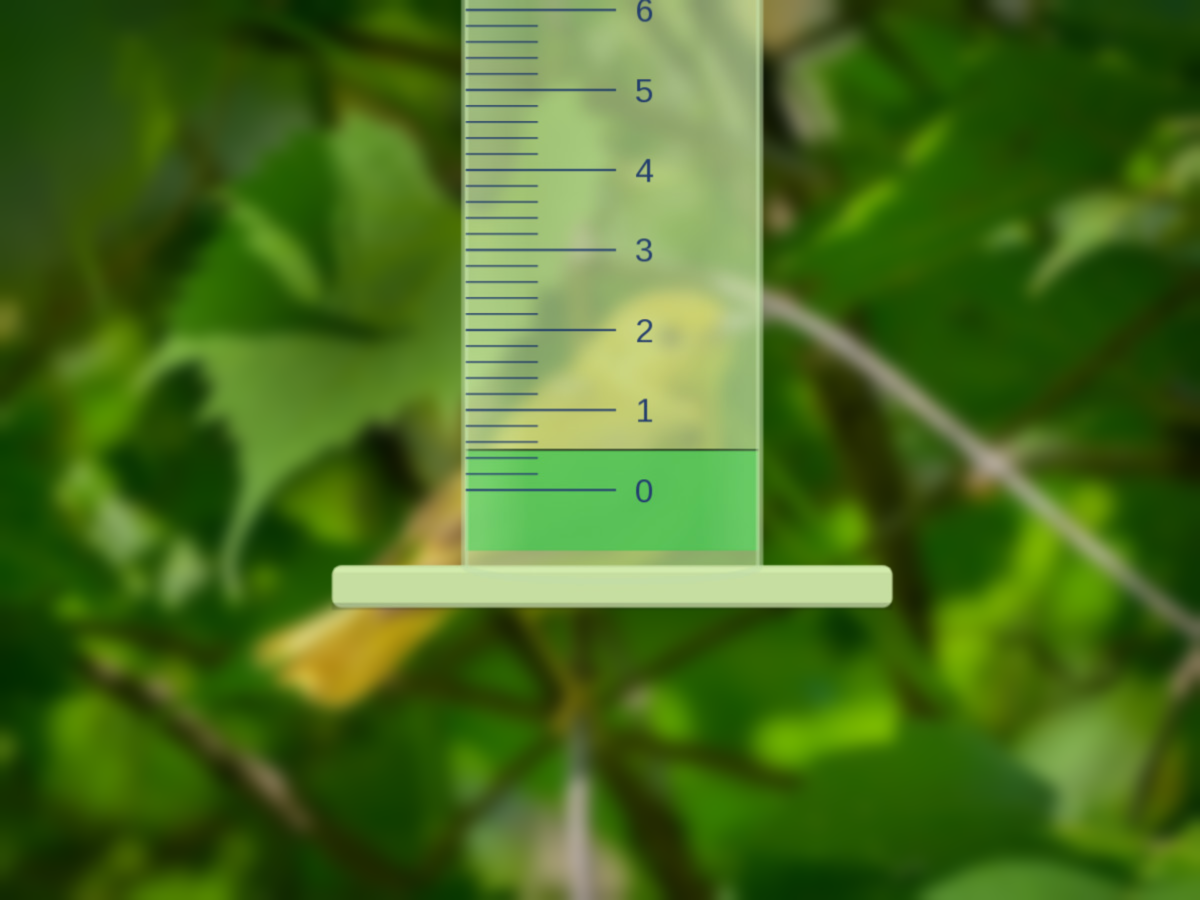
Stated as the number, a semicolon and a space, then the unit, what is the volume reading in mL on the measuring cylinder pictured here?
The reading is 0.5; mL
